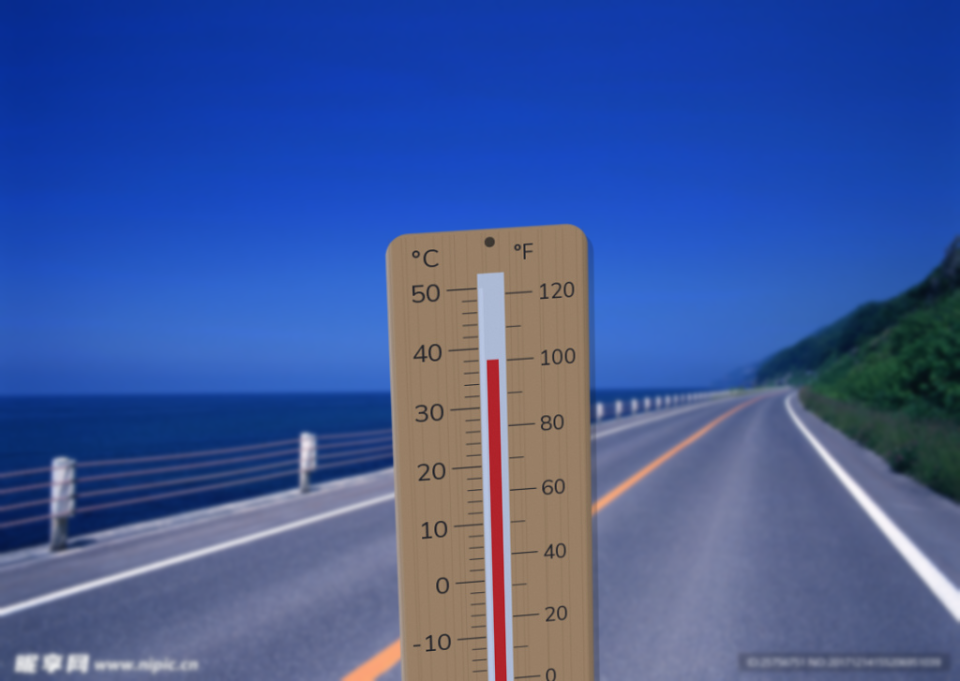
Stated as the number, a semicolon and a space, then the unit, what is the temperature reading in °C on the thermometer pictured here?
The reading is 38; °C
